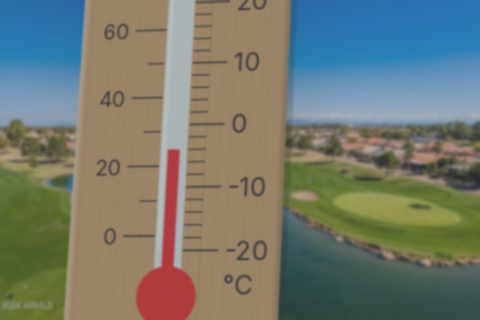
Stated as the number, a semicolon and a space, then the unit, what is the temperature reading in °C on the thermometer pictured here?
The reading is -4; °C
